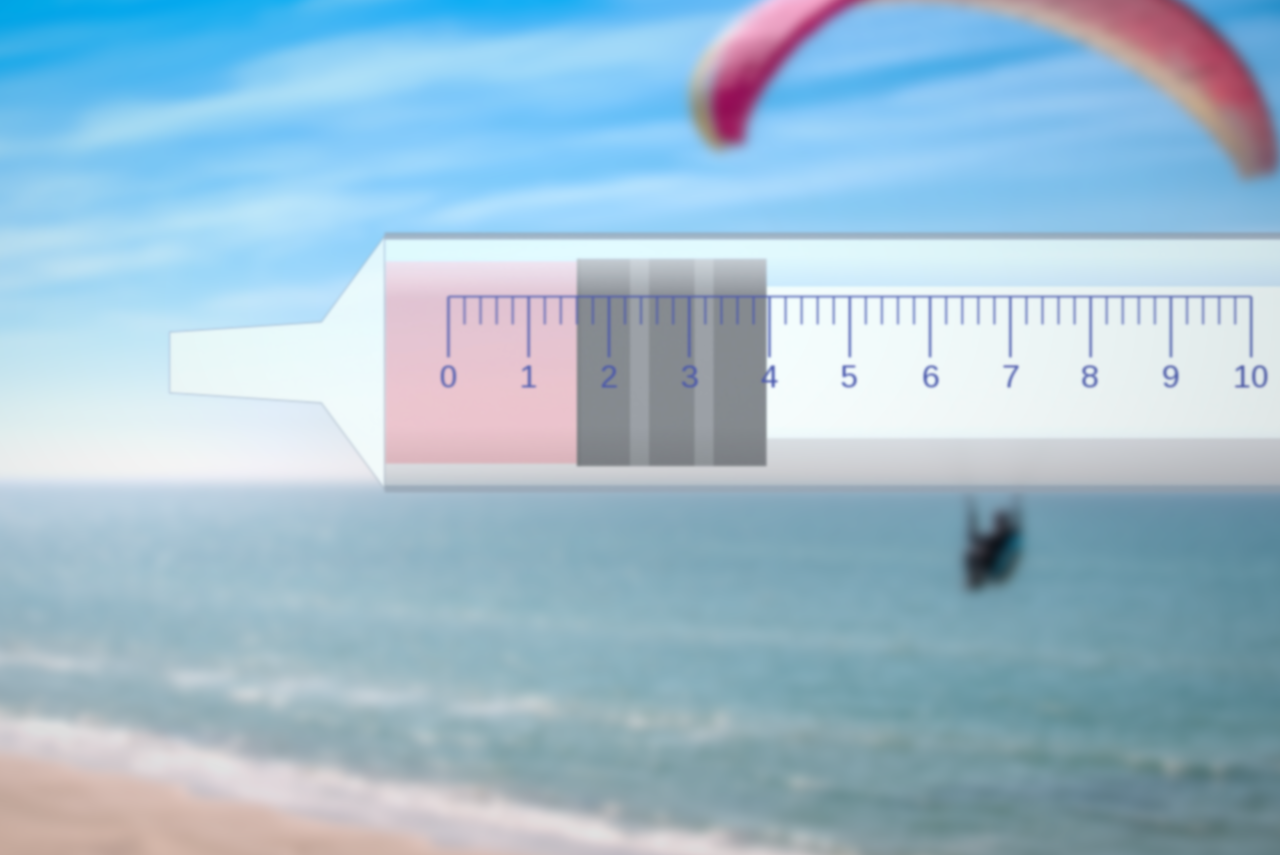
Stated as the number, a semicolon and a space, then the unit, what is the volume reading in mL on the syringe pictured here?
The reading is 1.6; mL
